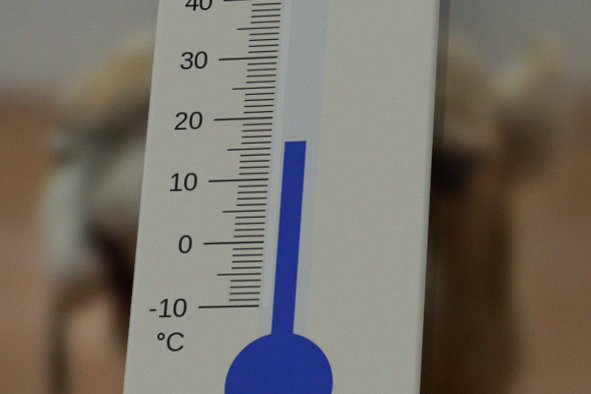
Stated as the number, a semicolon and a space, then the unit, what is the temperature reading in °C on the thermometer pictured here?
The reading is 16; °C
